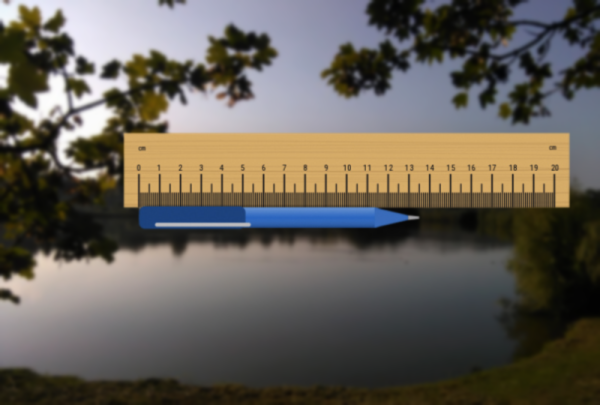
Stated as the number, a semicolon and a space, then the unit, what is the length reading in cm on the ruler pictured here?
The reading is 13.5; cm
